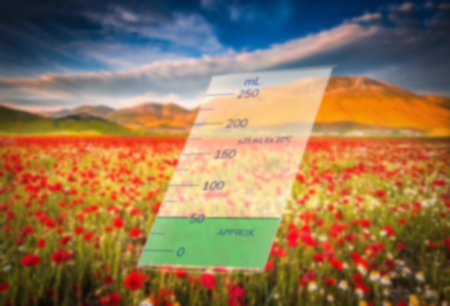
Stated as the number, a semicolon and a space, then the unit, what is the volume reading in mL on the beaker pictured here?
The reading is 50; mL
